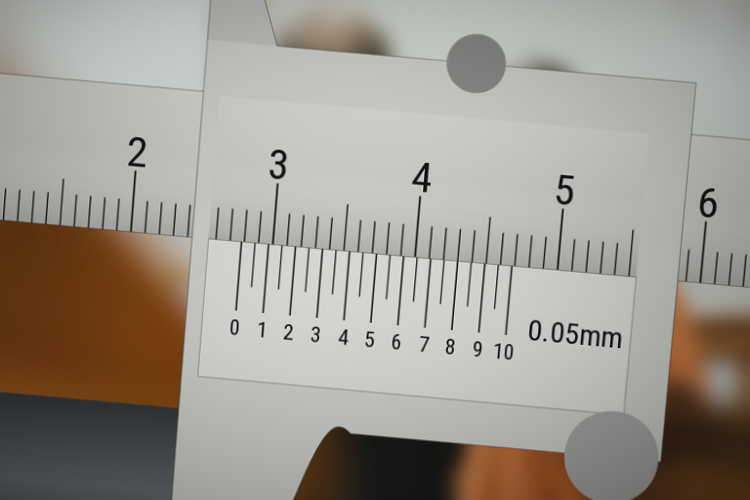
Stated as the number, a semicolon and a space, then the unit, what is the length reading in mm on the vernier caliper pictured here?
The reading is 27.8; mm
